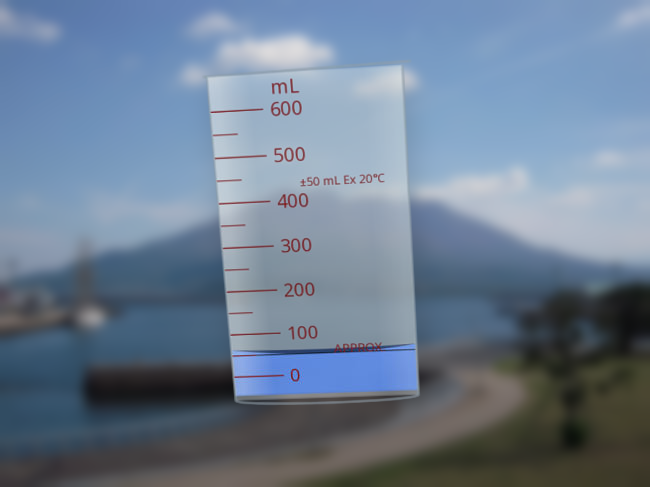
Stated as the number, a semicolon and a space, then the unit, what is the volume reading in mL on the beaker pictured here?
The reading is 50; mL
